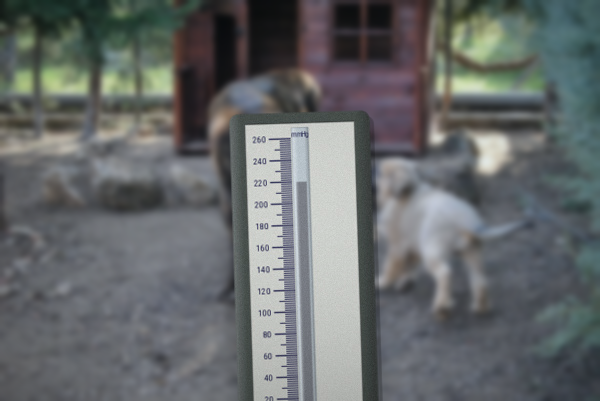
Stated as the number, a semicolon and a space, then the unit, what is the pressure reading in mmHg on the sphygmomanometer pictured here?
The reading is 220; mmHg
